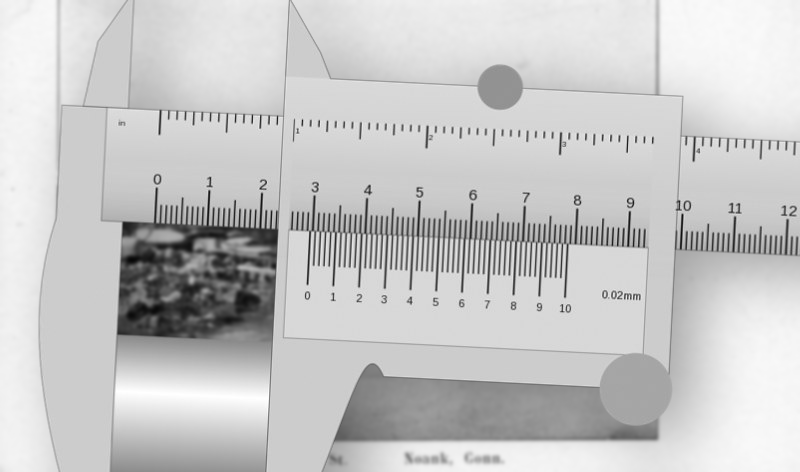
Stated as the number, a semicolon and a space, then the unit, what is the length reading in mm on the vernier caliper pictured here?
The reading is 29.5; mm
